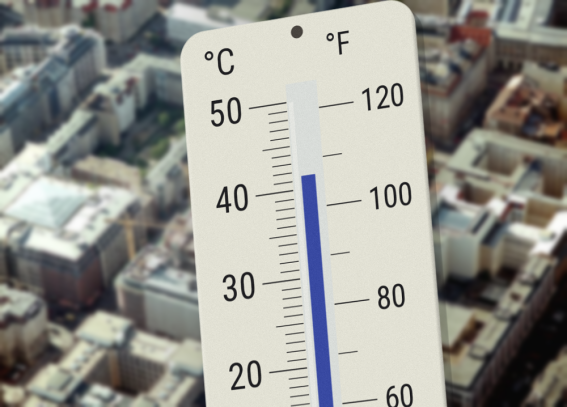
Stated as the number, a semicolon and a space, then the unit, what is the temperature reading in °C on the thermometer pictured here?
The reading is 41.5; °C
